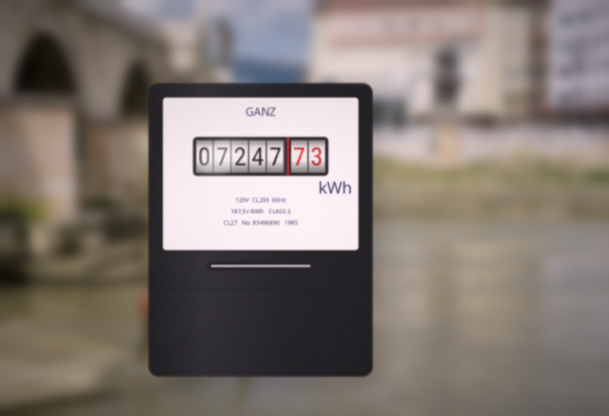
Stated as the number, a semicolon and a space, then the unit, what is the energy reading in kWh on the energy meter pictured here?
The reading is 7247.73; kWh
